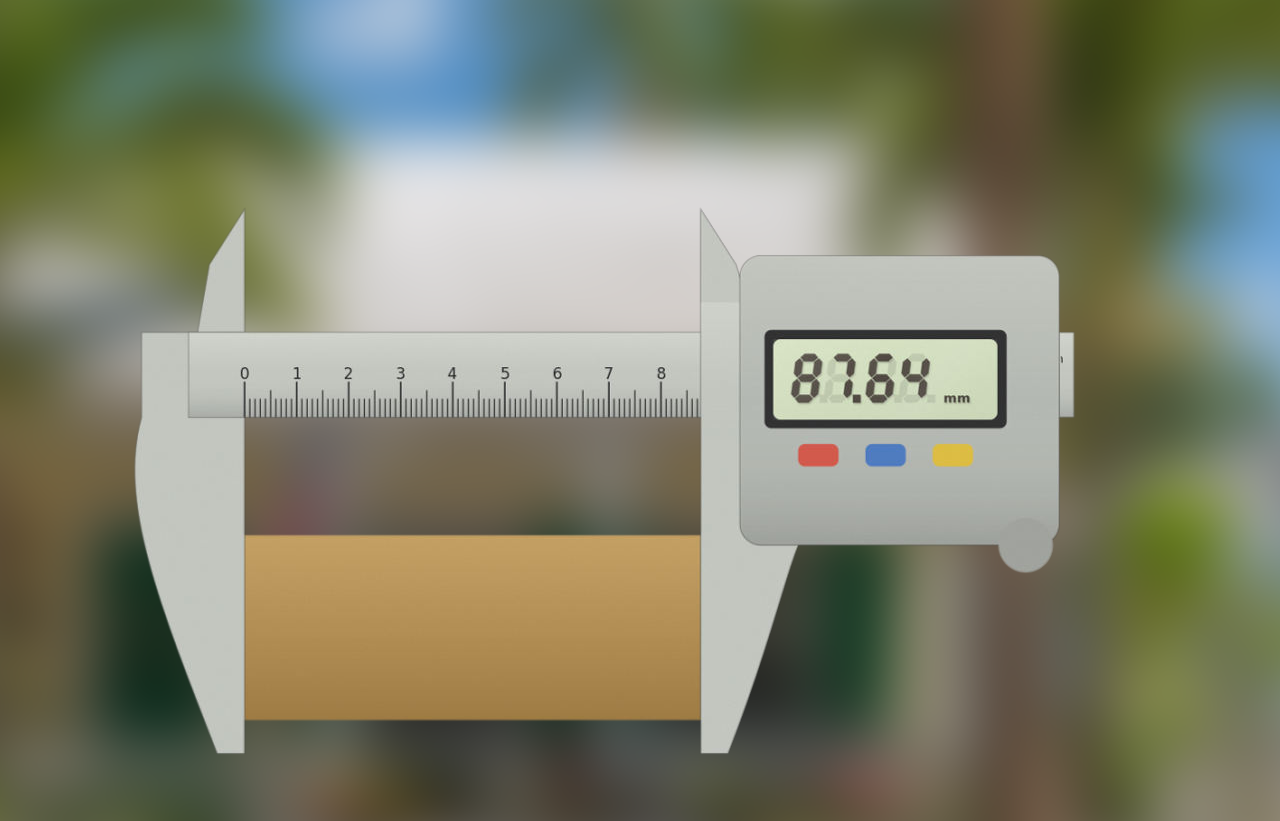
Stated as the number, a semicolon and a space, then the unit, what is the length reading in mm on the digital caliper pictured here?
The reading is 87.64; mm
